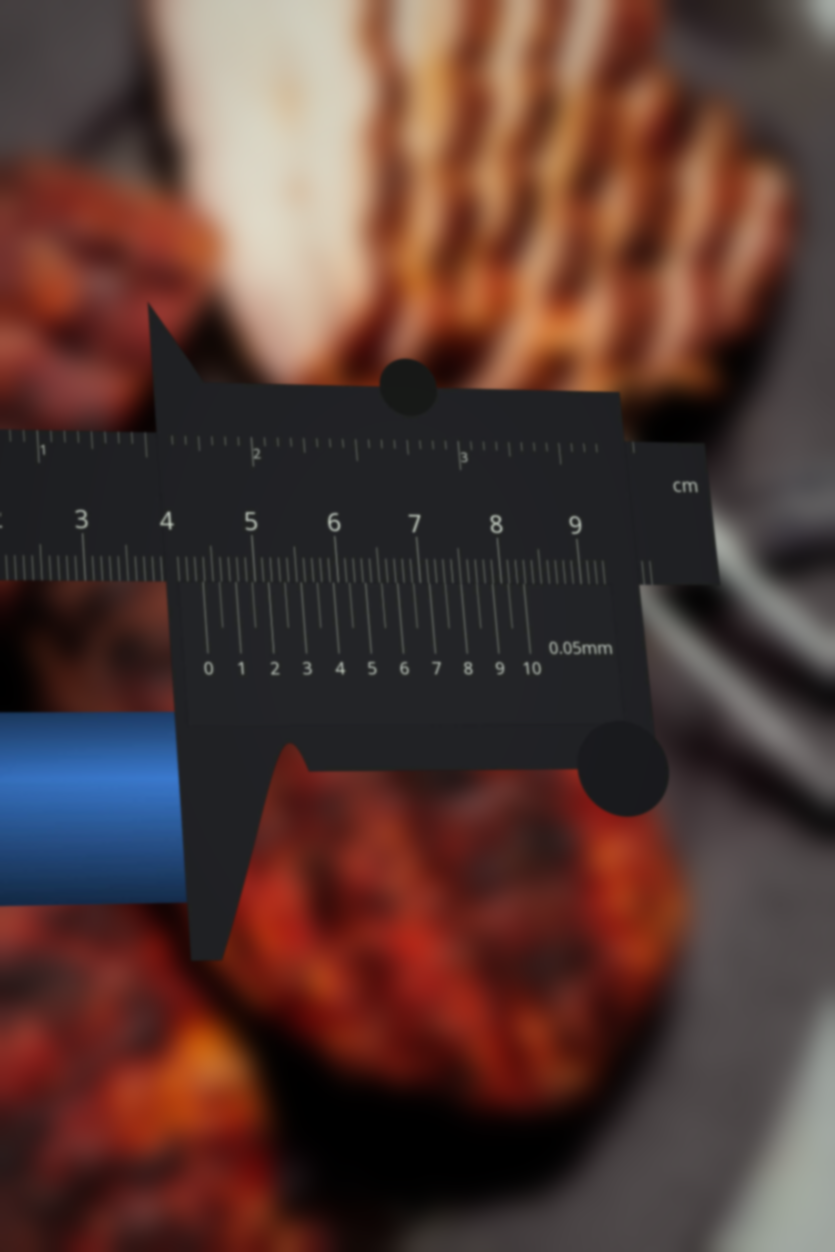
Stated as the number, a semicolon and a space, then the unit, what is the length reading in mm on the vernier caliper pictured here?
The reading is 43.8; mm
